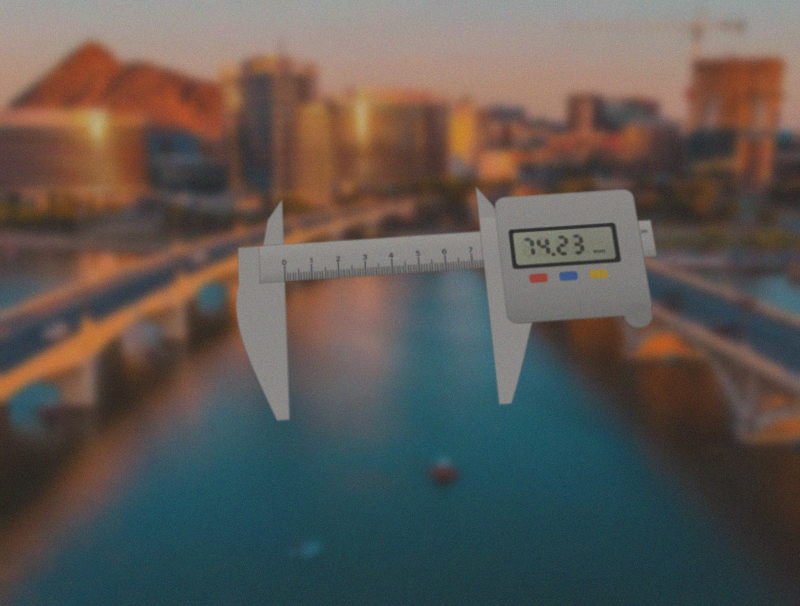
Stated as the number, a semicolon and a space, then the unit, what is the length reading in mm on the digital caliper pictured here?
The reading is 74.23; mm
